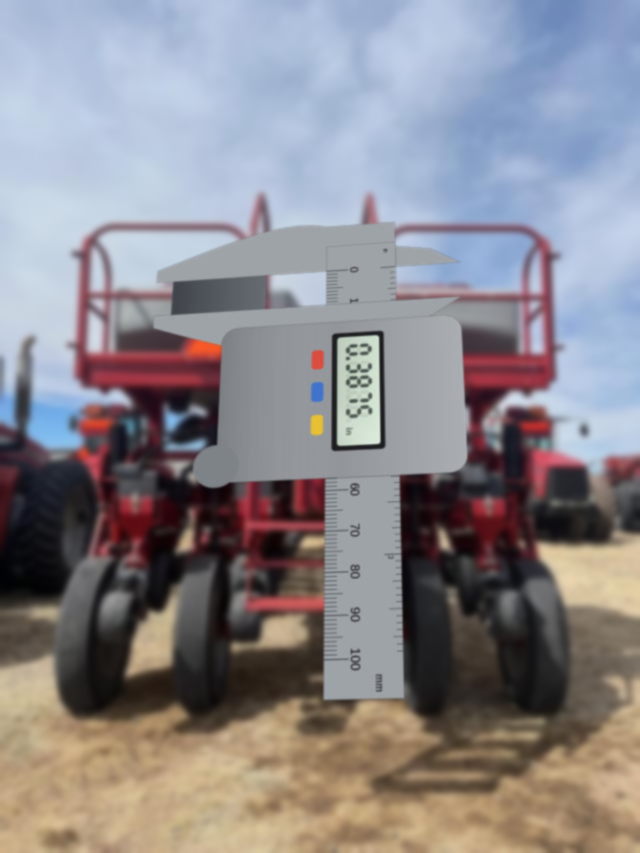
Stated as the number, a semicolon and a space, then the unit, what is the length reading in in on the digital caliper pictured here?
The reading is 0.3875; in
